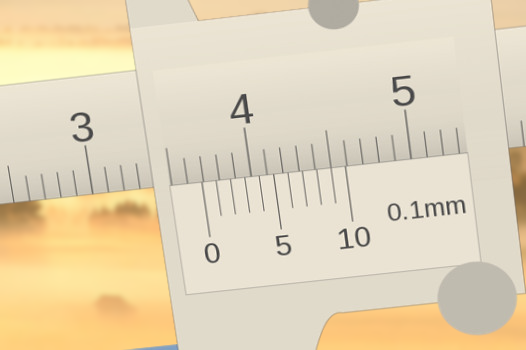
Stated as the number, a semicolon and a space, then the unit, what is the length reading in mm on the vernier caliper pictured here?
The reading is 36.9; mm
